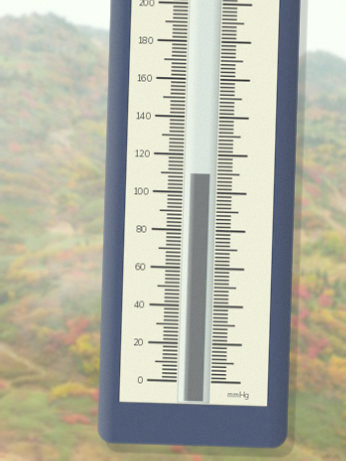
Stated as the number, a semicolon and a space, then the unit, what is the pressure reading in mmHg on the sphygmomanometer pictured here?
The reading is 110; mmHg
